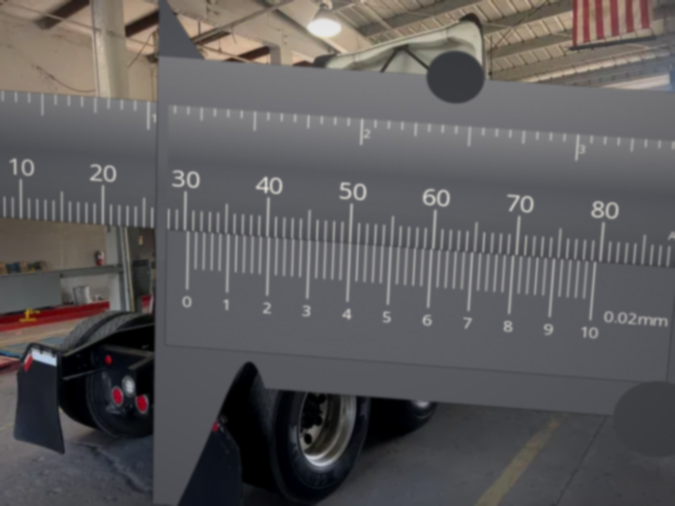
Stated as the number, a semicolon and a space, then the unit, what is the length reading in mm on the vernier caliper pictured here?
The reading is 30.4; mm
